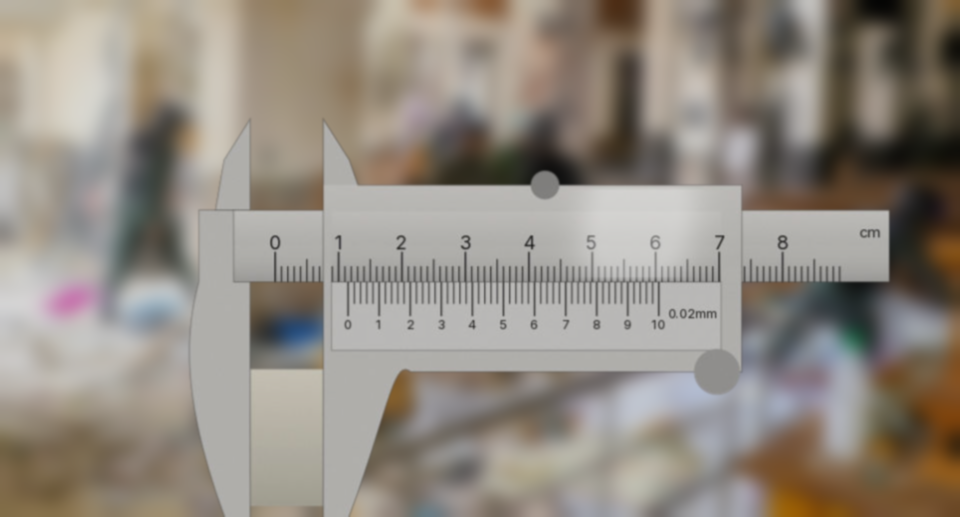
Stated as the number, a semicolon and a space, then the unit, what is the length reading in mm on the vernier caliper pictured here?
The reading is 11.5; mm
